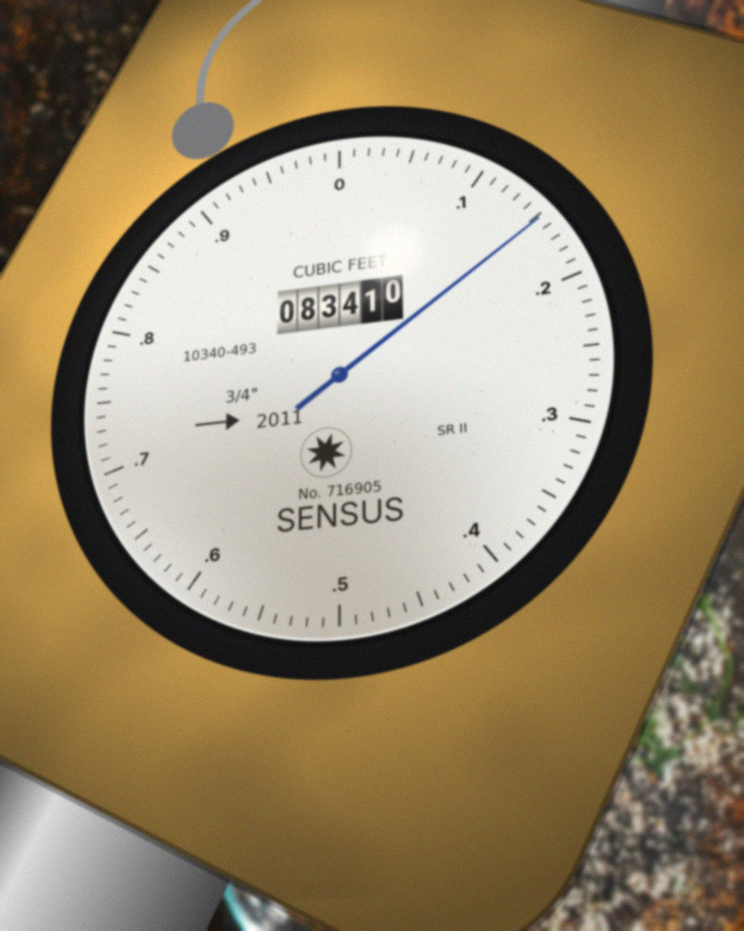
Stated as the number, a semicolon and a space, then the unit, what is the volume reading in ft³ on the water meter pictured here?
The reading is 83410.15; ft³
